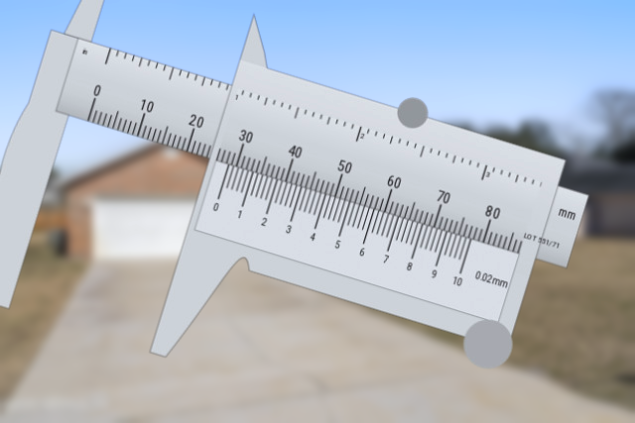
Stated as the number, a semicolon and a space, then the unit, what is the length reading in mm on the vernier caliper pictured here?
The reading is 28.5; mm
